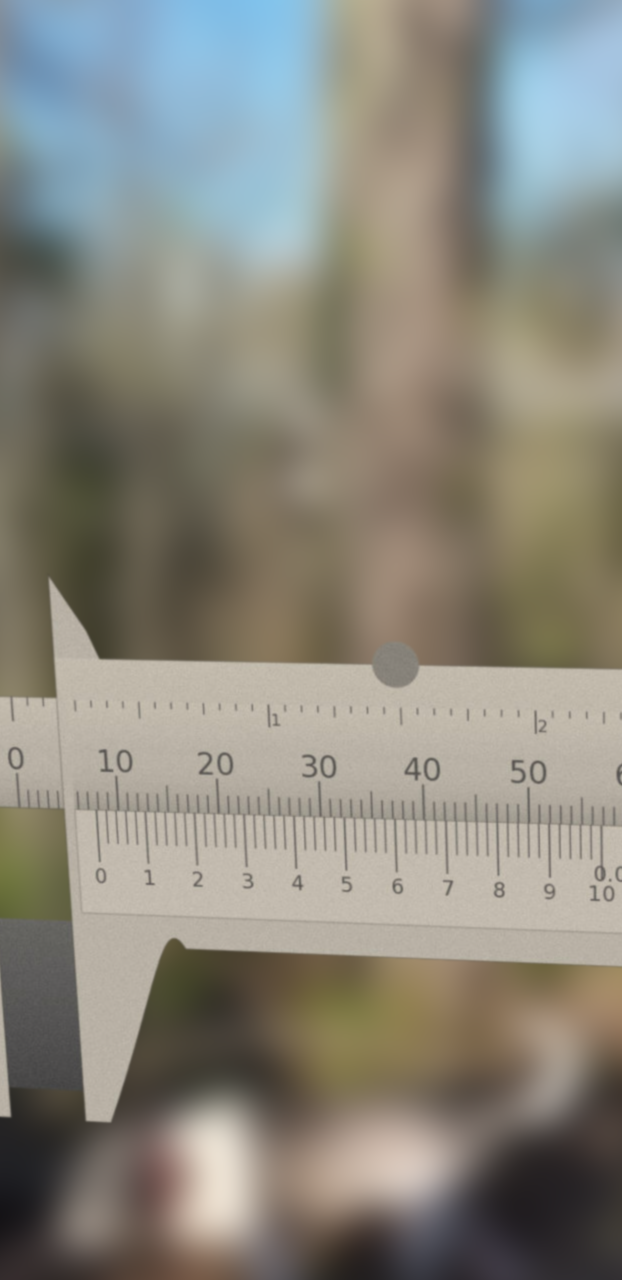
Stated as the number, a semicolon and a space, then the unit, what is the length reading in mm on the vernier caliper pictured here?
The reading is 7.8; mm
